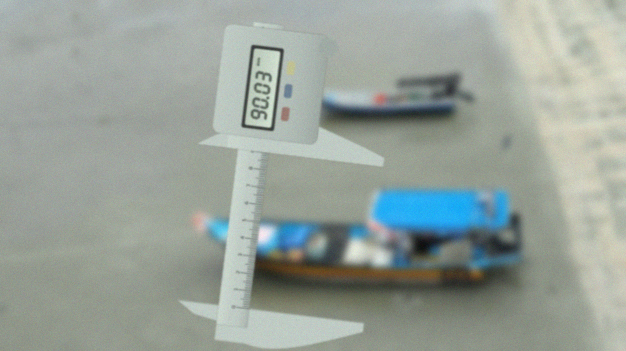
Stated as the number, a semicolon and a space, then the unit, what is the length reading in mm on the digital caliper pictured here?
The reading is 90.03; mm
